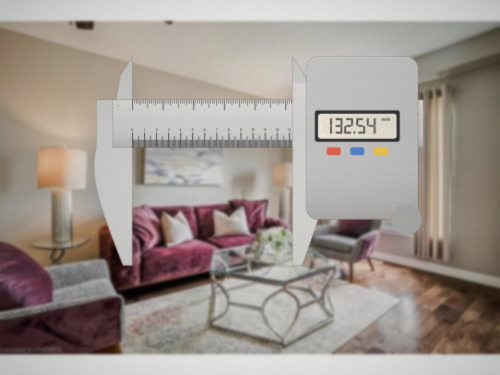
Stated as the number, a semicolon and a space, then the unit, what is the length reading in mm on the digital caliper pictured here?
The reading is 132.54; mm
